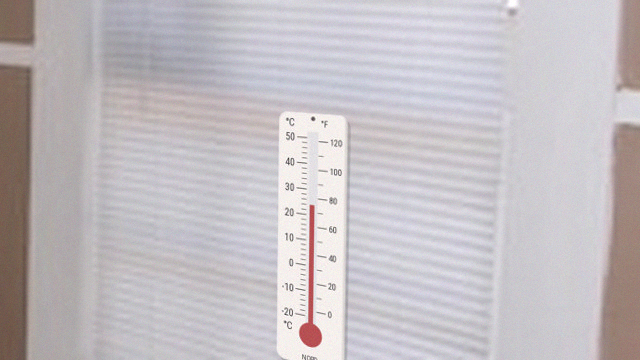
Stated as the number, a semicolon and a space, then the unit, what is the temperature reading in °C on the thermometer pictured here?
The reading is 24; °C
